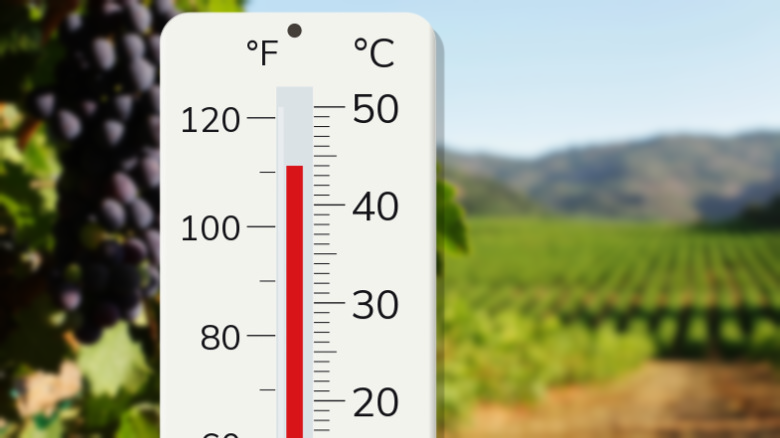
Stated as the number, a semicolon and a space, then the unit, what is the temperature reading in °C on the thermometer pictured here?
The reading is 44; °C
